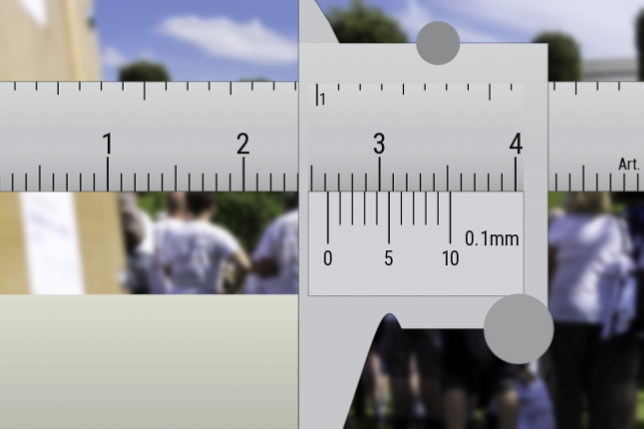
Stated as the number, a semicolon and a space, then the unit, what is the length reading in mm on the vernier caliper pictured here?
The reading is 26.2; mm
